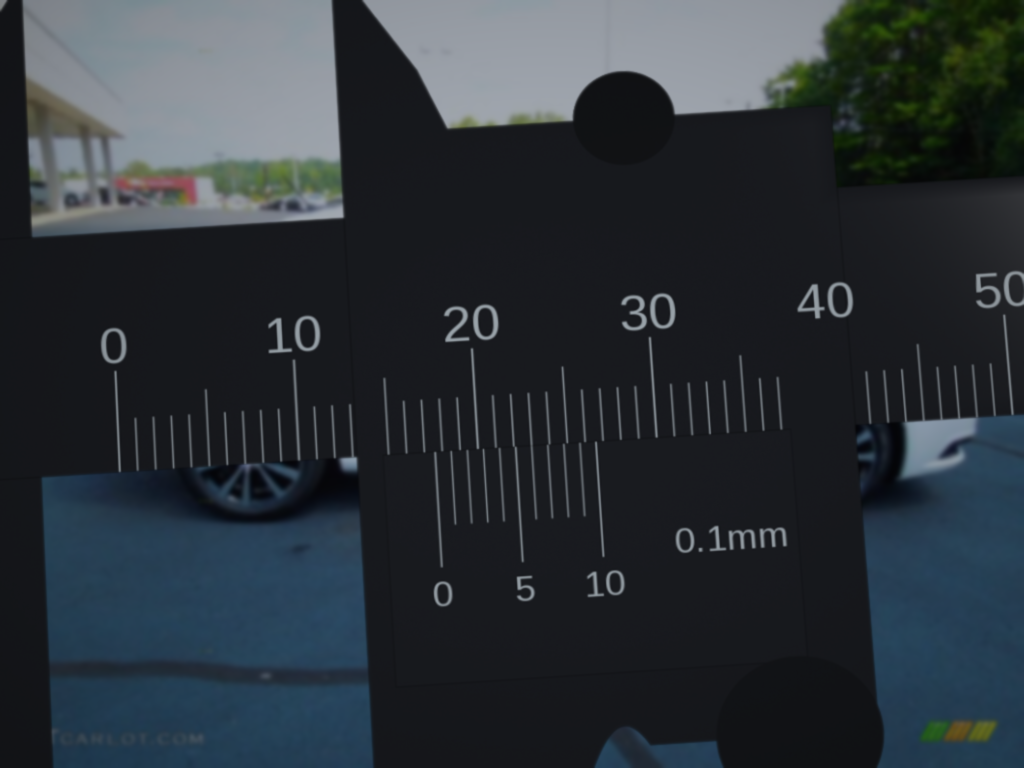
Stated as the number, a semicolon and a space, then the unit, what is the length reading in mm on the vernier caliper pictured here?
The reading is 17.6; mm
